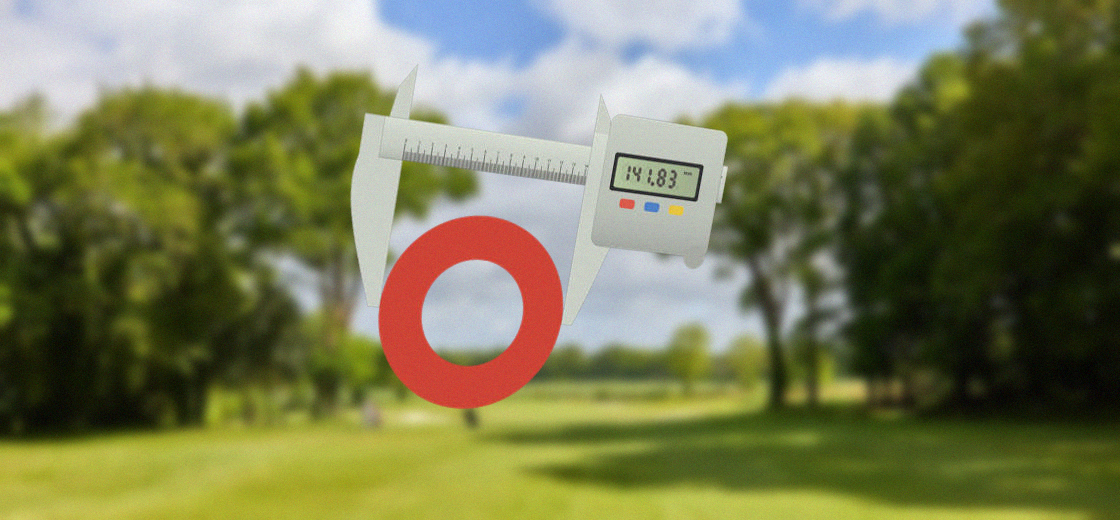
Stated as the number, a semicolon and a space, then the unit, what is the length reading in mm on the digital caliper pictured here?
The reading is 141.83; mm
